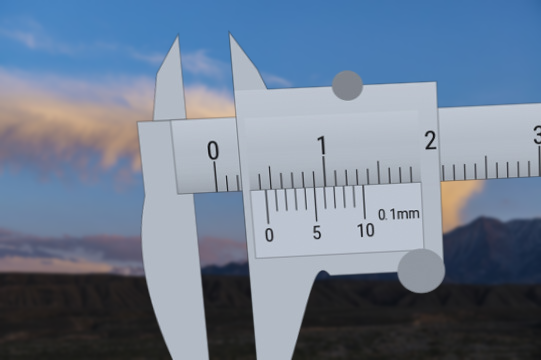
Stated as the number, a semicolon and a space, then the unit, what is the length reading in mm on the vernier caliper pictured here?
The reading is 4.5; mm
